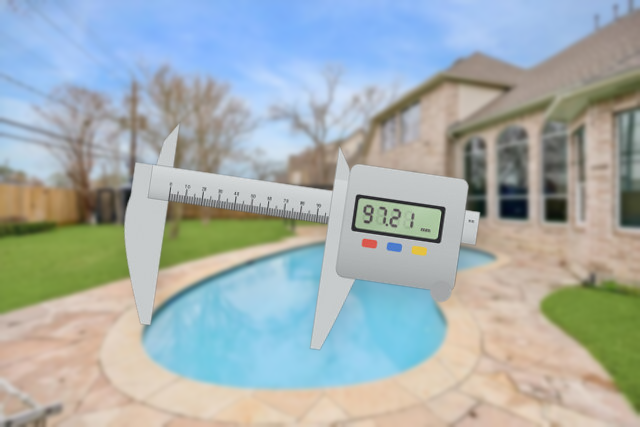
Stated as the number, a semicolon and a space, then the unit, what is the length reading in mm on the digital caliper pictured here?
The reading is 97.21; mm
